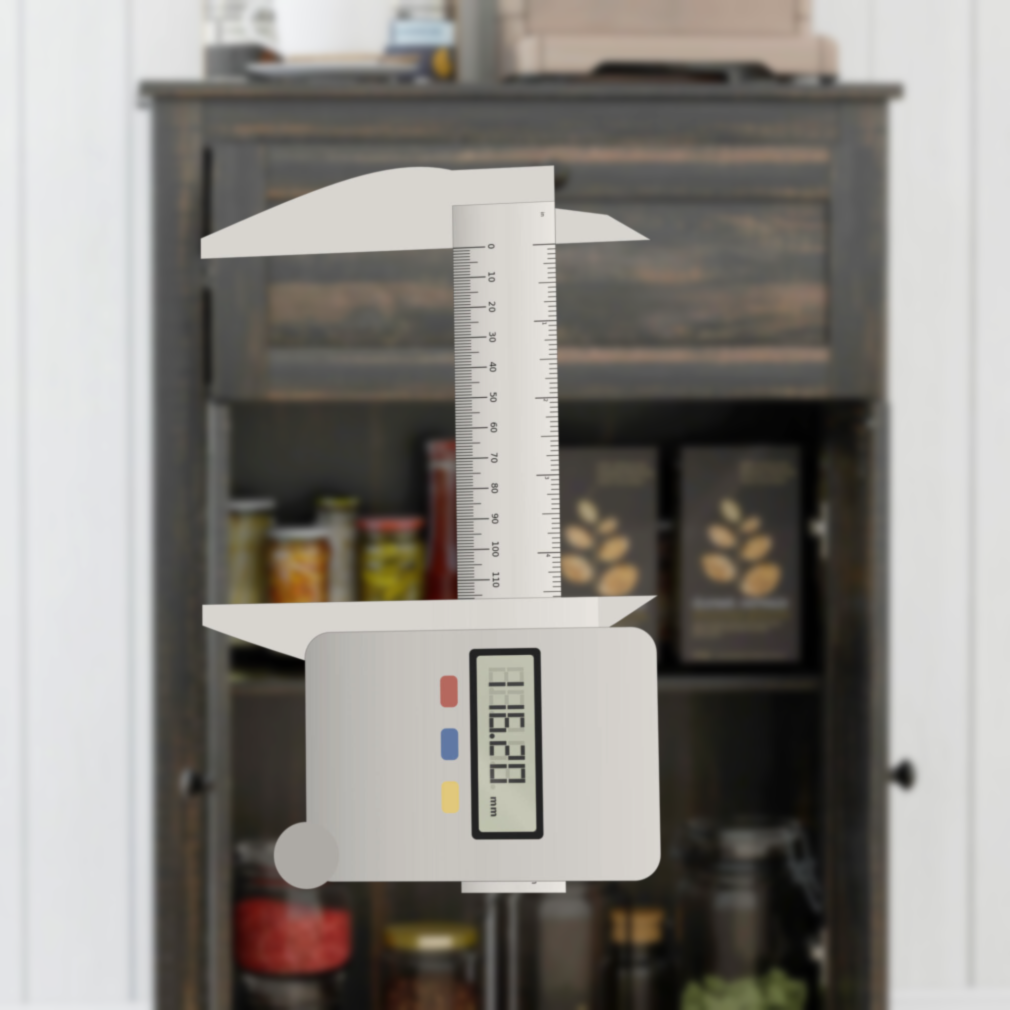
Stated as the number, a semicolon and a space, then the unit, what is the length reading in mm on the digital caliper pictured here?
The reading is 116.20; mm
